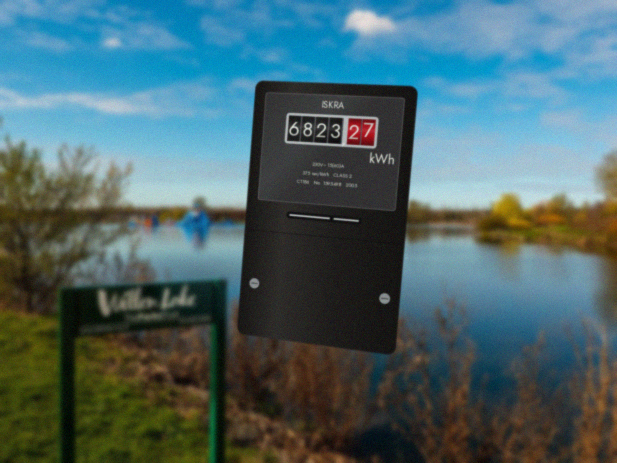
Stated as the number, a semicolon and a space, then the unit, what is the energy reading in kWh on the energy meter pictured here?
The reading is 6823.27; kWh
